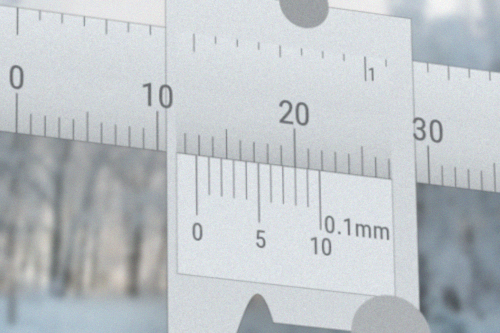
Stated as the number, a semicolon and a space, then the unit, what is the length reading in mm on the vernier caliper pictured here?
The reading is 12.8; mm
